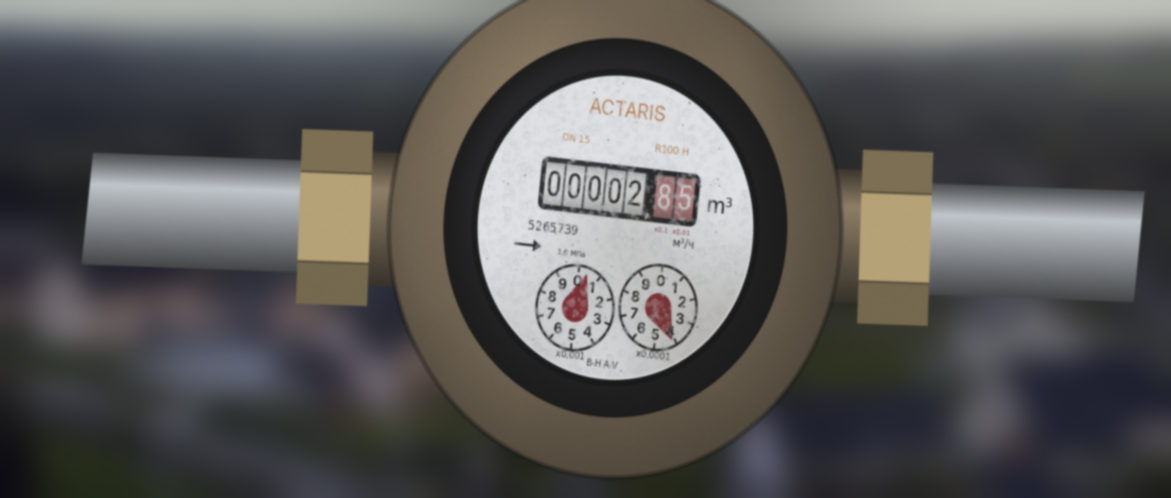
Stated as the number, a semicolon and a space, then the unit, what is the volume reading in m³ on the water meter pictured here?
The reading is 2.8504; m³
